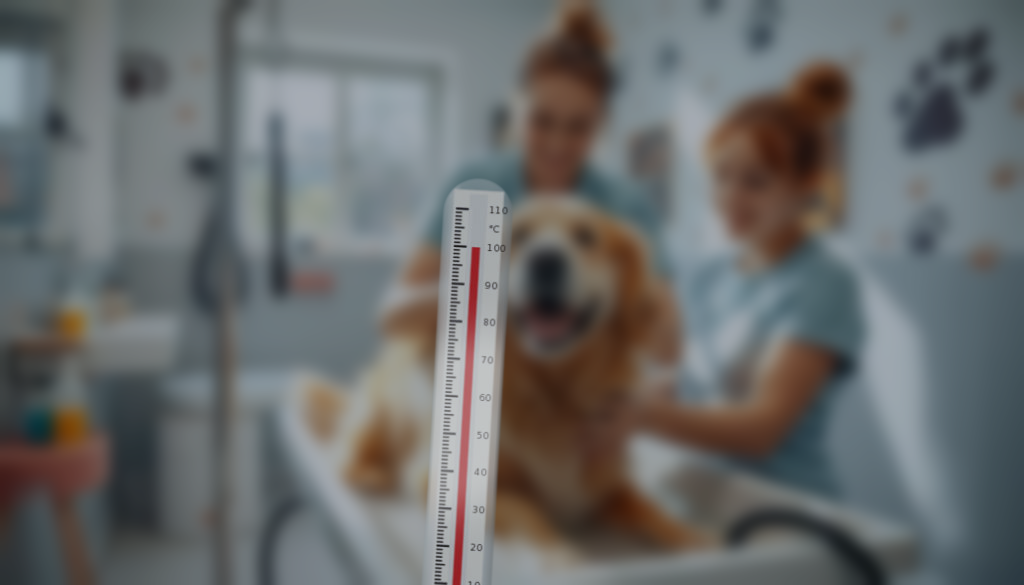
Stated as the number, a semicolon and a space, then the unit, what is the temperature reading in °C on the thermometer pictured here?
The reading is 100; °C
